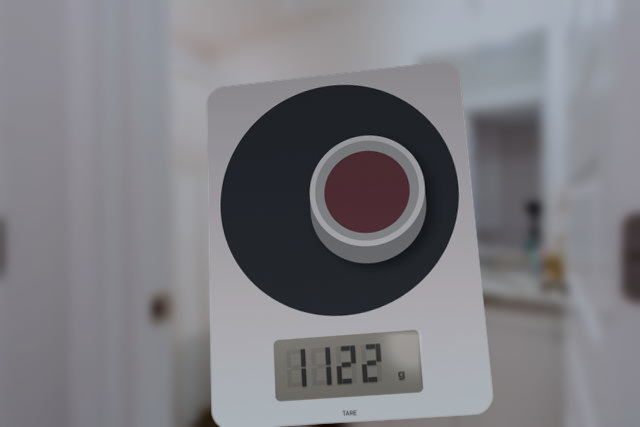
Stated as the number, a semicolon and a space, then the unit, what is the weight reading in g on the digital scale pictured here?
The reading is 1122; g
